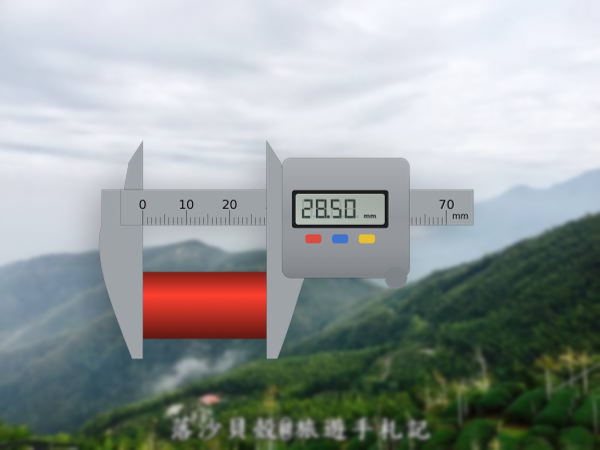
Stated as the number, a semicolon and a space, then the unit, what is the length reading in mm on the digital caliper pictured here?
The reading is 28.50; mm
